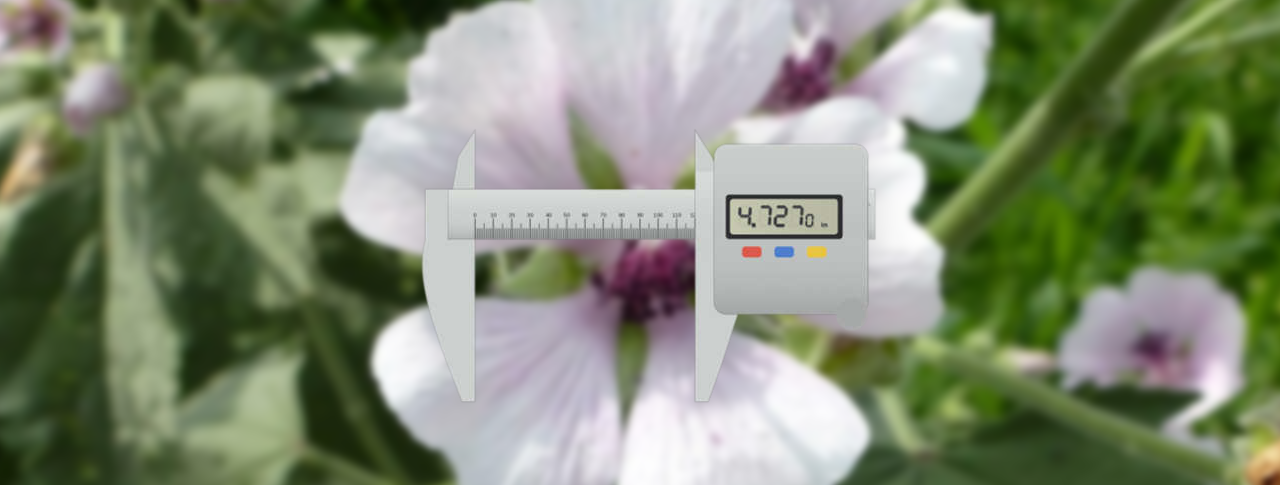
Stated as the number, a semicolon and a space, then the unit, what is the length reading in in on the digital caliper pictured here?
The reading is 4.7270; in
